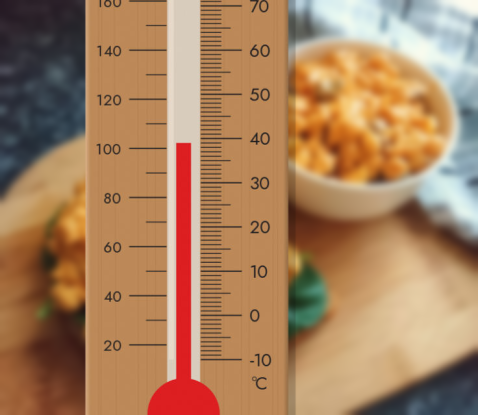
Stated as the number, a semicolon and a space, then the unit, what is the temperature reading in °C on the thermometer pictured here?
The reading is 39; °C
